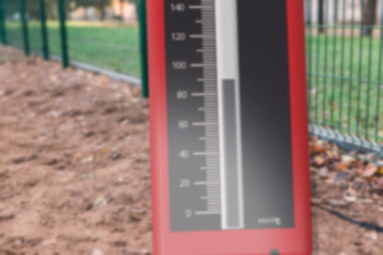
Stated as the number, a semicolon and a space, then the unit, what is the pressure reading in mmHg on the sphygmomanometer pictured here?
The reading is 90; mmHg
